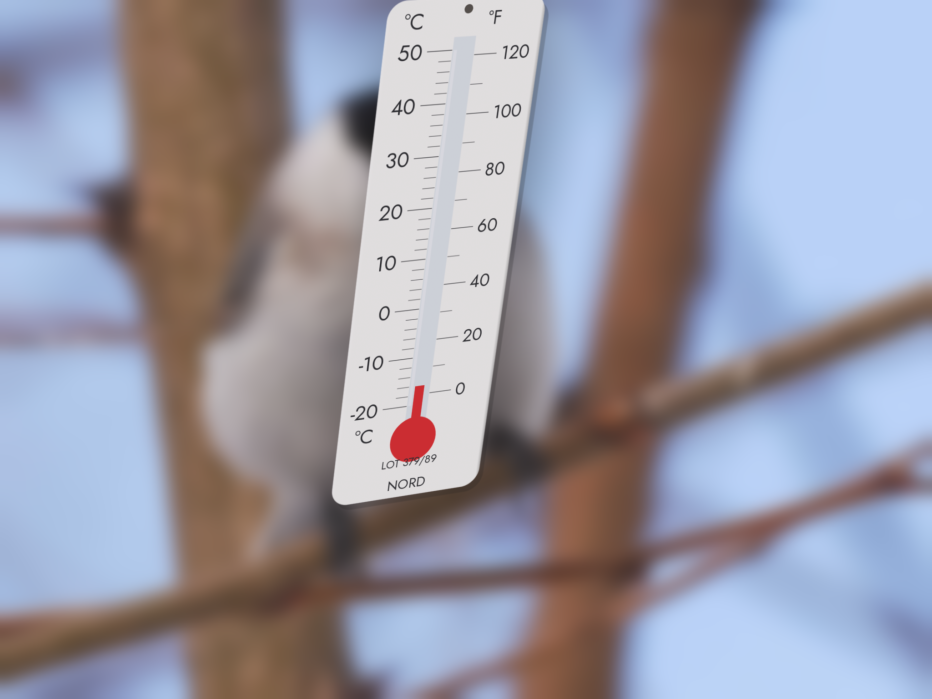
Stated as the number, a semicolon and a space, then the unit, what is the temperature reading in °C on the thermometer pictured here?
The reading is -16; °C
